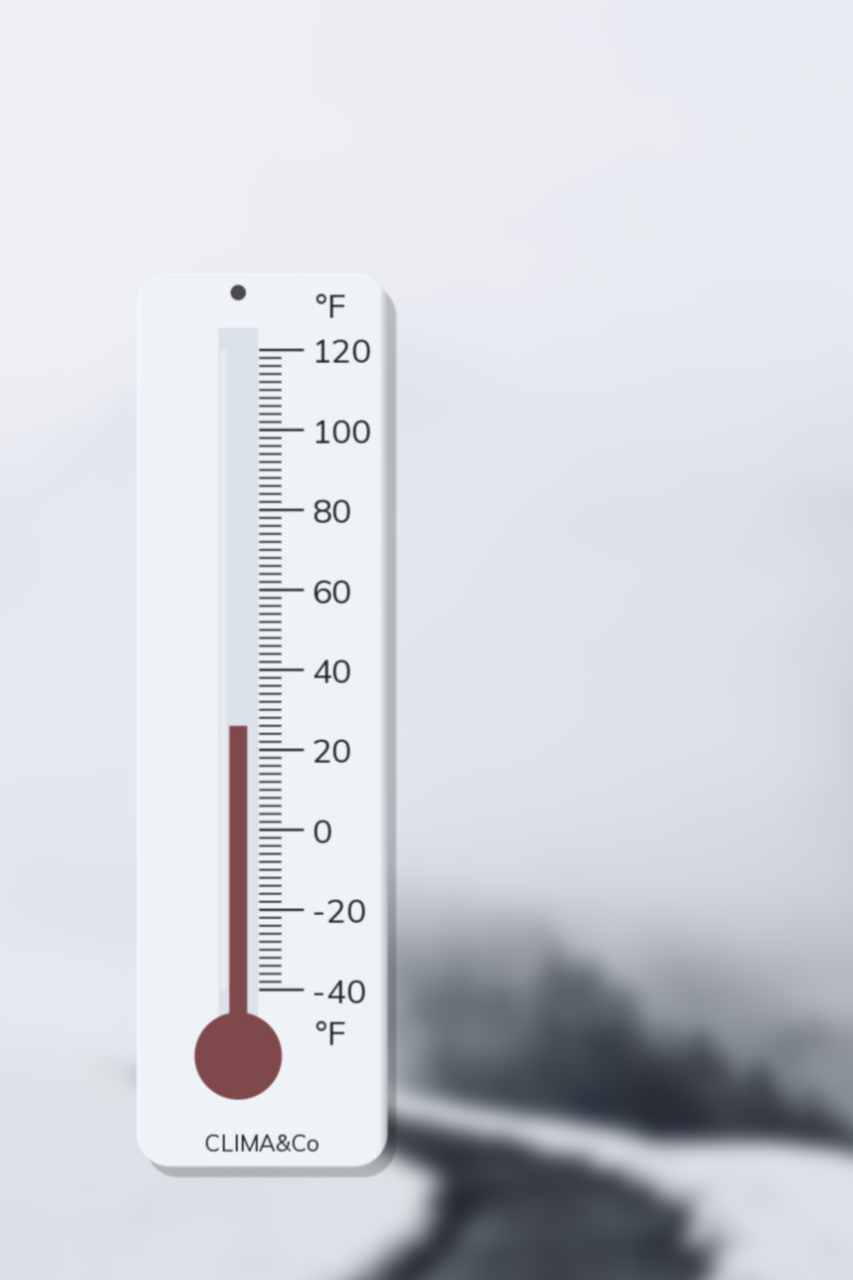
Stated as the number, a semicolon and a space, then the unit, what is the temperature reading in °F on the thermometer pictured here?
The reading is 26; °F
